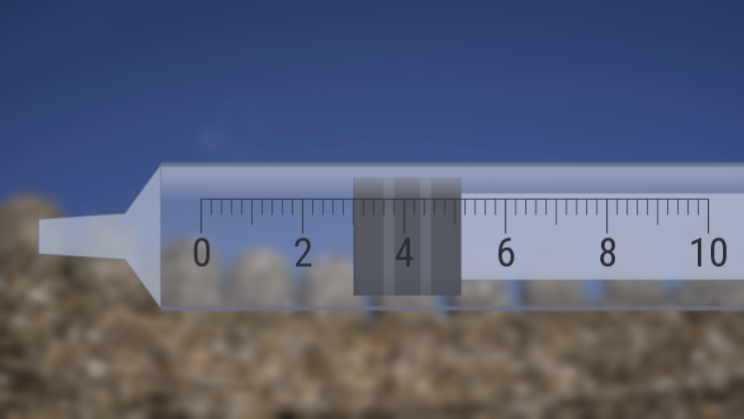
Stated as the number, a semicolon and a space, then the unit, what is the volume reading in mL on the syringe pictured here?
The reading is 3; mL
